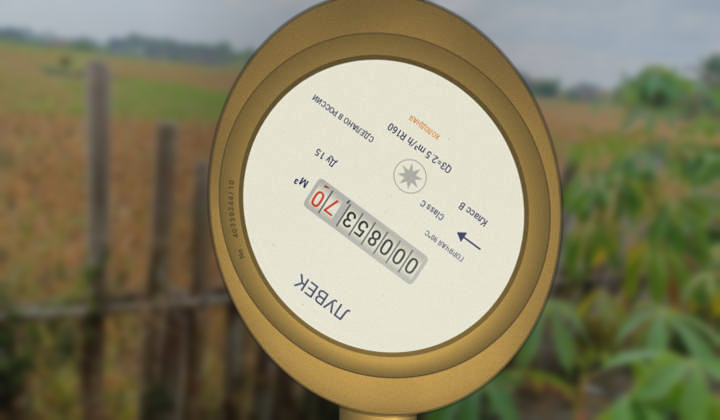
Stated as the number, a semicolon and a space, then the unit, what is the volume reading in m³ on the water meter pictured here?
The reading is 853.70; m³
